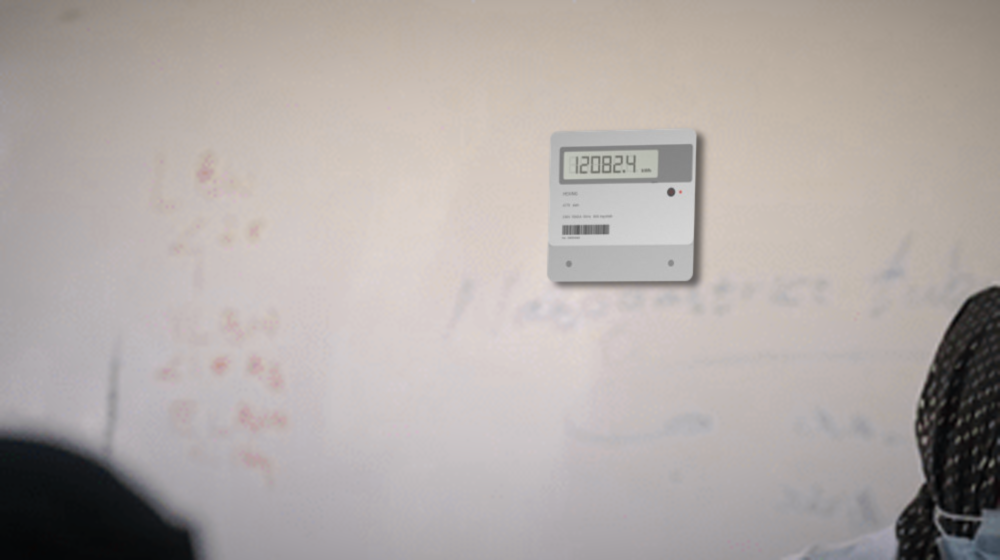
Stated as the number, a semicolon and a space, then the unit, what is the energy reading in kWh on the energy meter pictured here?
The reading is 12082.4; kWh
